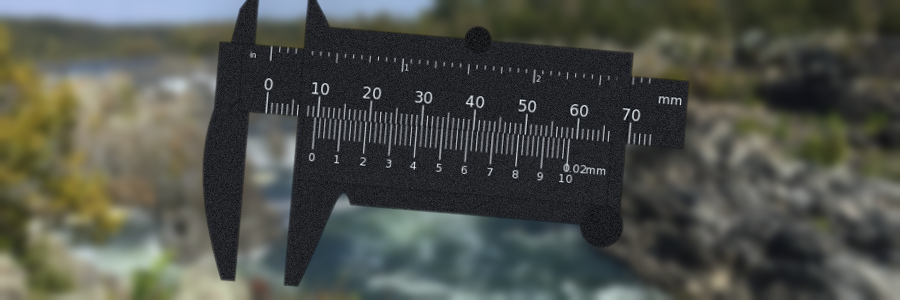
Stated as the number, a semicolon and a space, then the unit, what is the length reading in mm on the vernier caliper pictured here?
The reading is 9.5; mm
